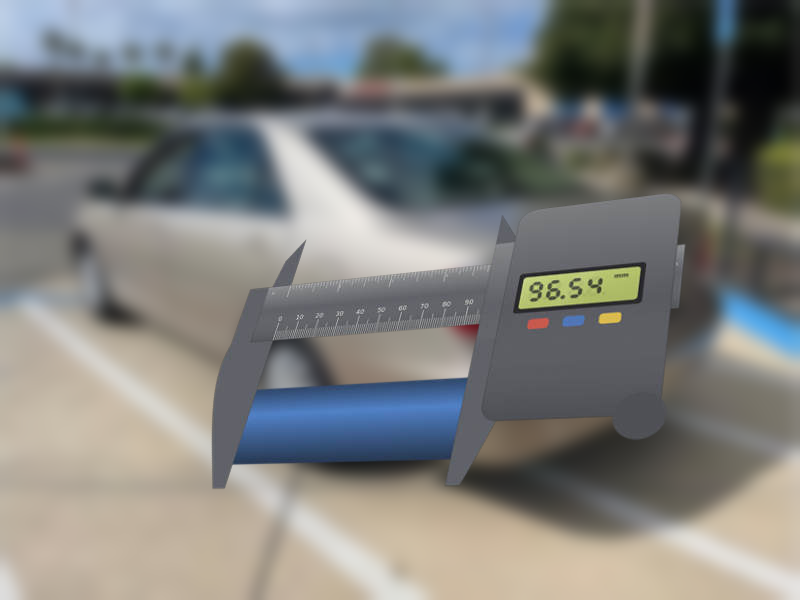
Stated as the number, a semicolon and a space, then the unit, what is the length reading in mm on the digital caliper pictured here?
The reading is 96.54; mm
